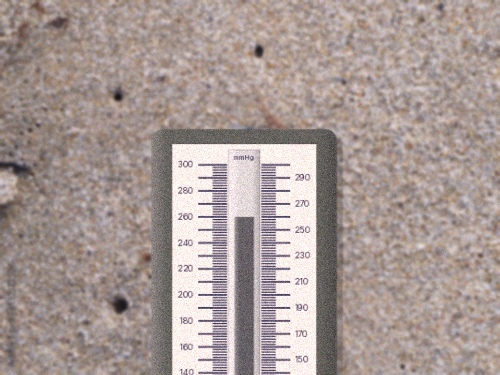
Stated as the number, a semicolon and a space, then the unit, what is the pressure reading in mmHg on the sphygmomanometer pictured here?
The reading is 260; mmHg
